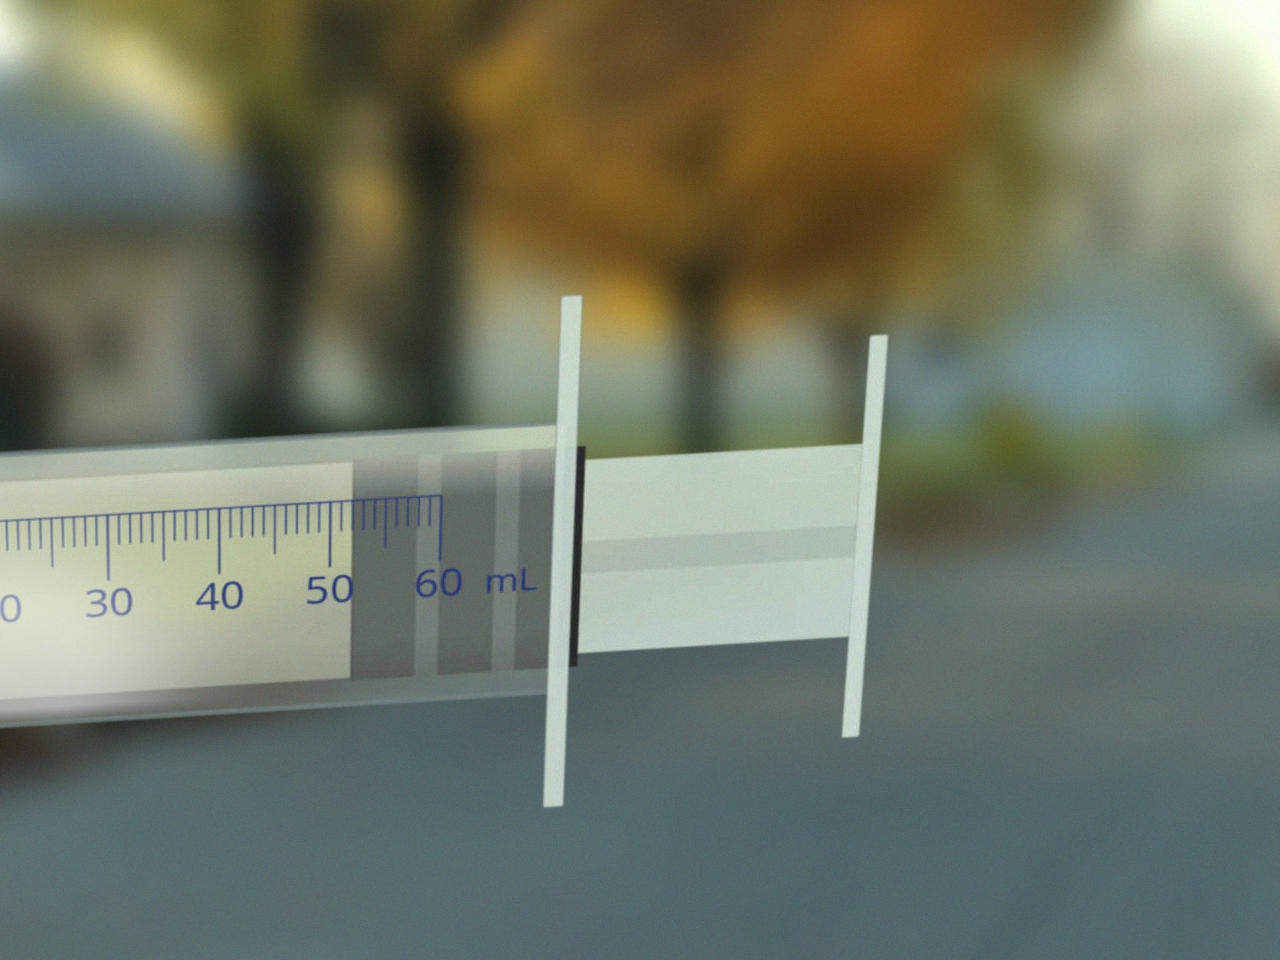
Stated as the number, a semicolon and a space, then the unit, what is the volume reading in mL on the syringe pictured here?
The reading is 52; mL
